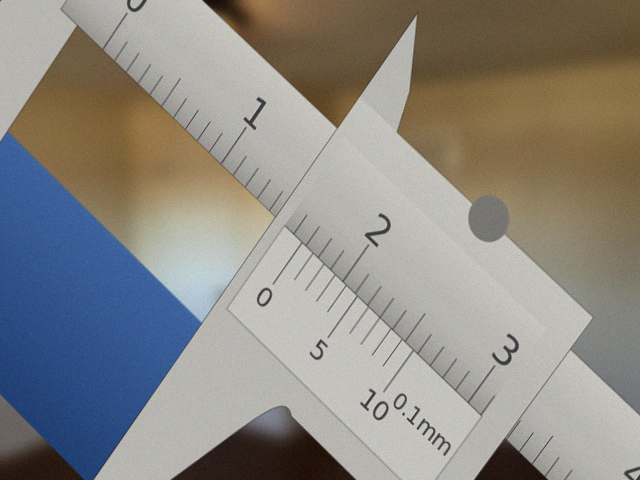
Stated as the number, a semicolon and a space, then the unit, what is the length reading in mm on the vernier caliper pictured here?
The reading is 16.7; mm
